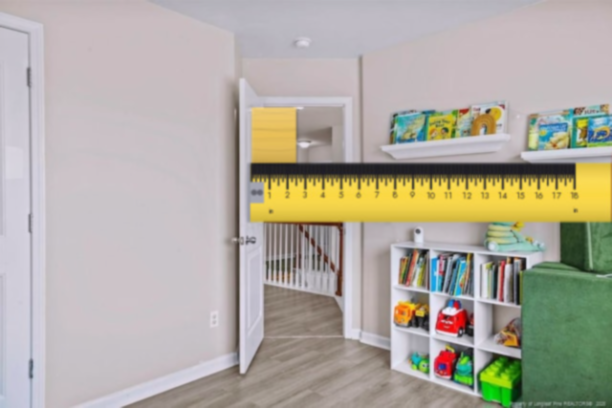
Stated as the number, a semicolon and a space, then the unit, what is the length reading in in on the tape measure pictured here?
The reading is 2.5; in
